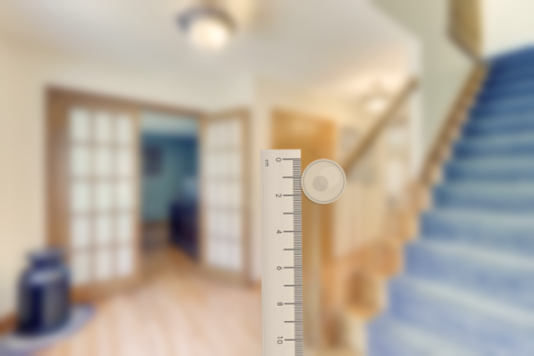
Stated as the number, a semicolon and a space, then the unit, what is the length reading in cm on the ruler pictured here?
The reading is 2.5; cm
